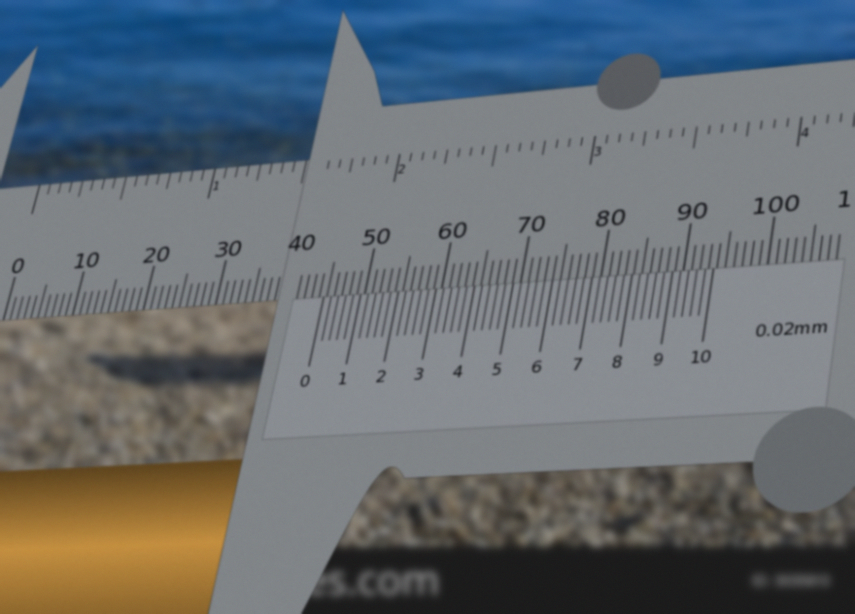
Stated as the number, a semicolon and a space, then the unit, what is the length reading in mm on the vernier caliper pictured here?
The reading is 44.6; mm
